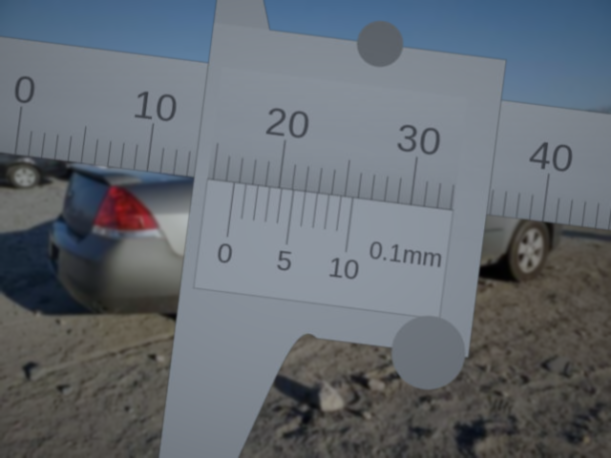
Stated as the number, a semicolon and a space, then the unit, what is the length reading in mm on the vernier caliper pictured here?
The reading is 16.6; mm
